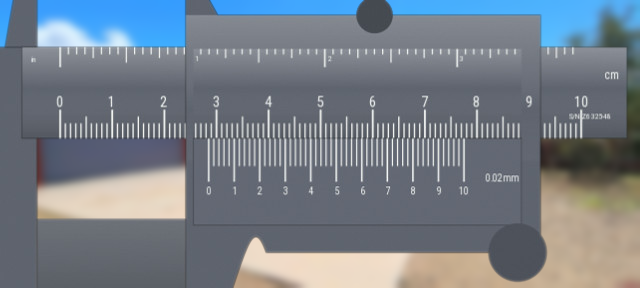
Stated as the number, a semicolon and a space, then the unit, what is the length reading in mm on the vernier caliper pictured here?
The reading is 28.5; mm
